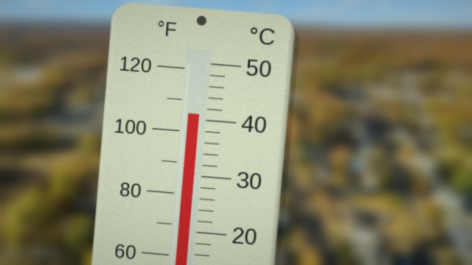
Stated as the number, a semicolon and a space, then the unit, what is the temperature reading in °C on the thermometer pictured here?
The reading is 41; °C
